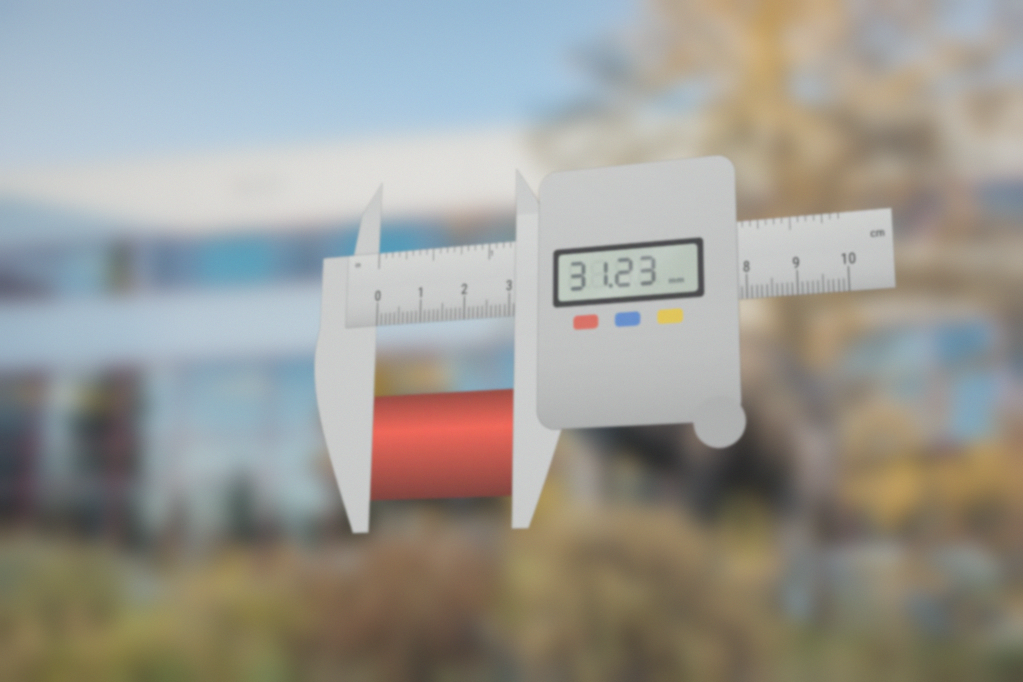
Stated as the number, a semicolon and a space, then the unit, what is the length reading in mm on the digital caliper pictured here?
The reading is 31.23; mm
